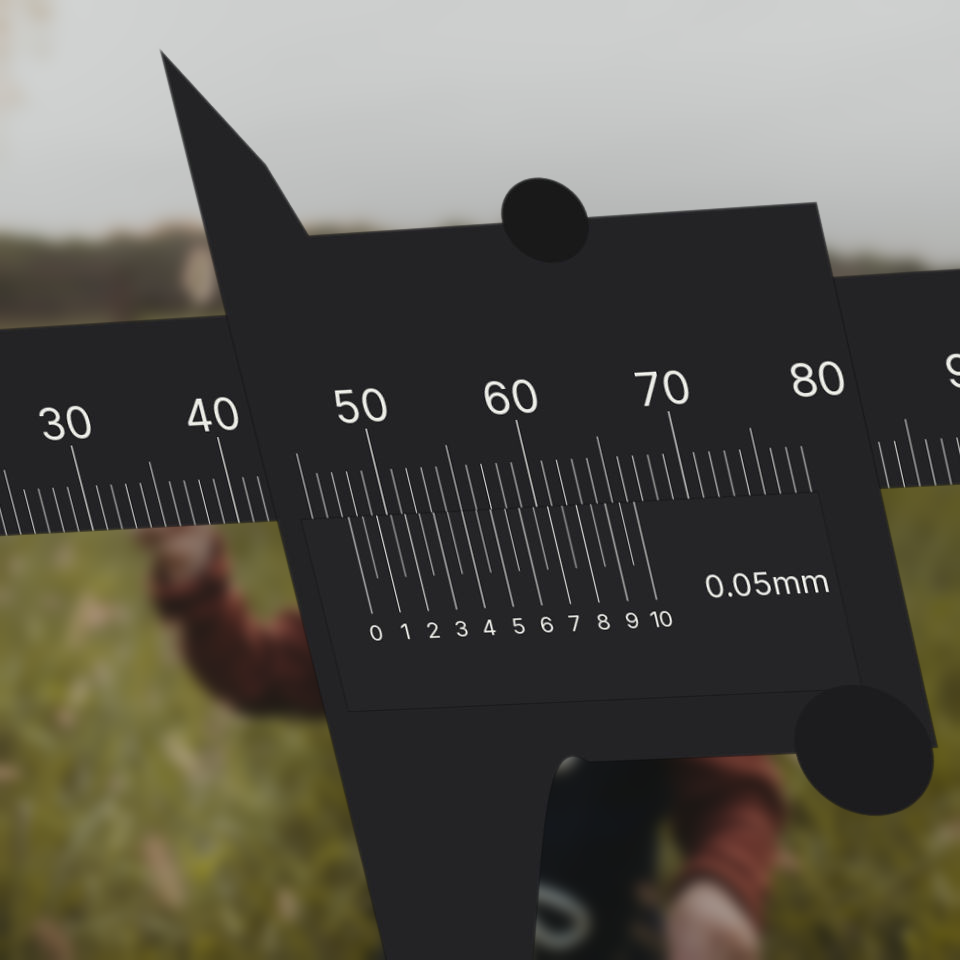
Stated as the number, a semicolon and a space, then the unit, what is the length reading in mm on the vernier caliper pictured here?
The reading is 47.4; mm
